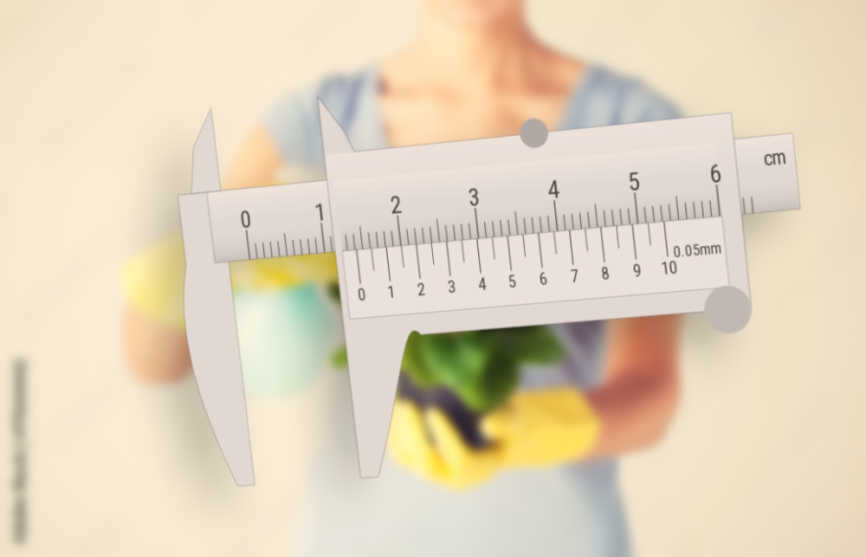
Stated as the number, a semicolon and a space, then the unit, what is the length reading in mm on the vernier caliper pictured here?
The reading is 14.2; mm
